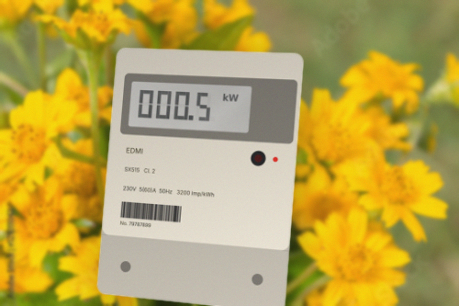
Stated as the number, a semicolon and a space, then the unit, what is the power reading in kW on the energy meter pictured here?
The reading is 0.5; kW
